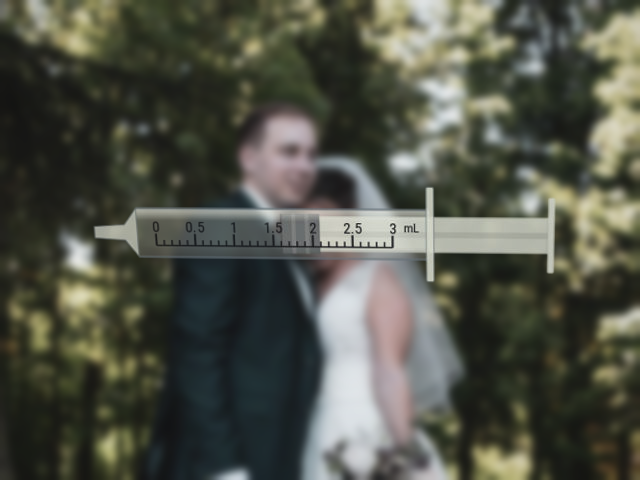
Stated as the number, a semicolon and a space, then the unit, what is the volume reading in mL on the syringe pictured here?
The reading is 1.6; mL
